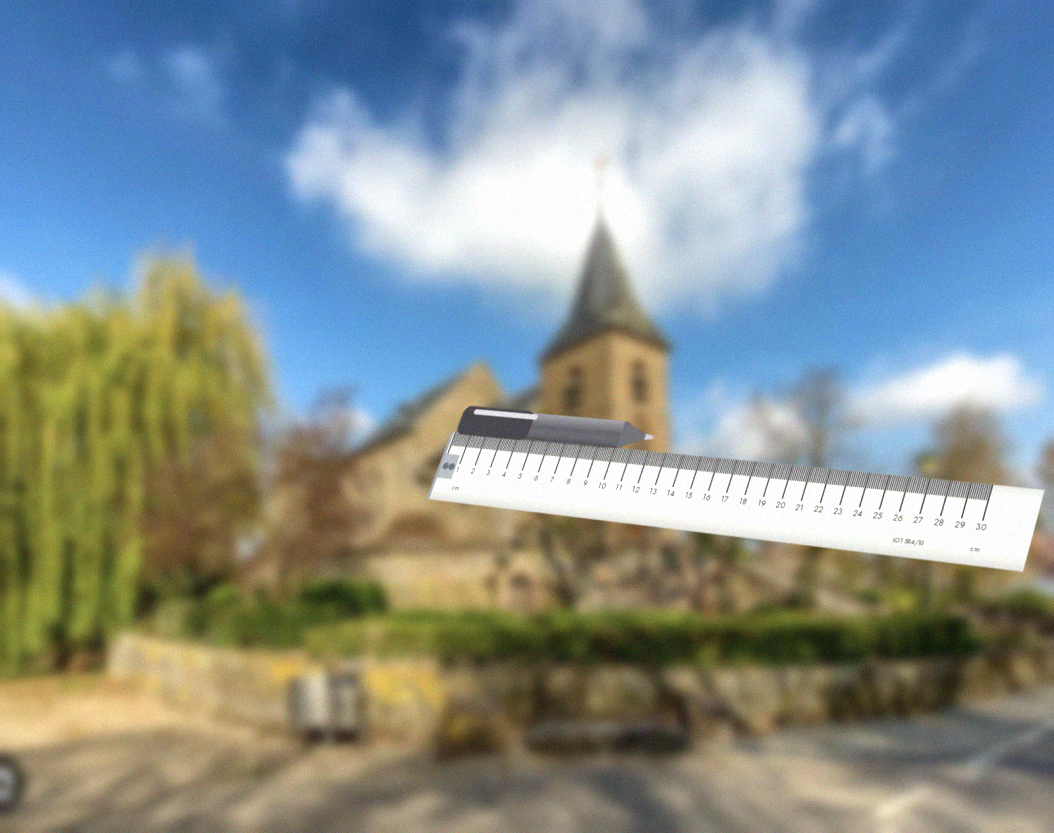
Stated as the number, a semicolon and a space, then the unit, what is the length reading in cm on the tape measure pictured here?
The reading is 12; cm
